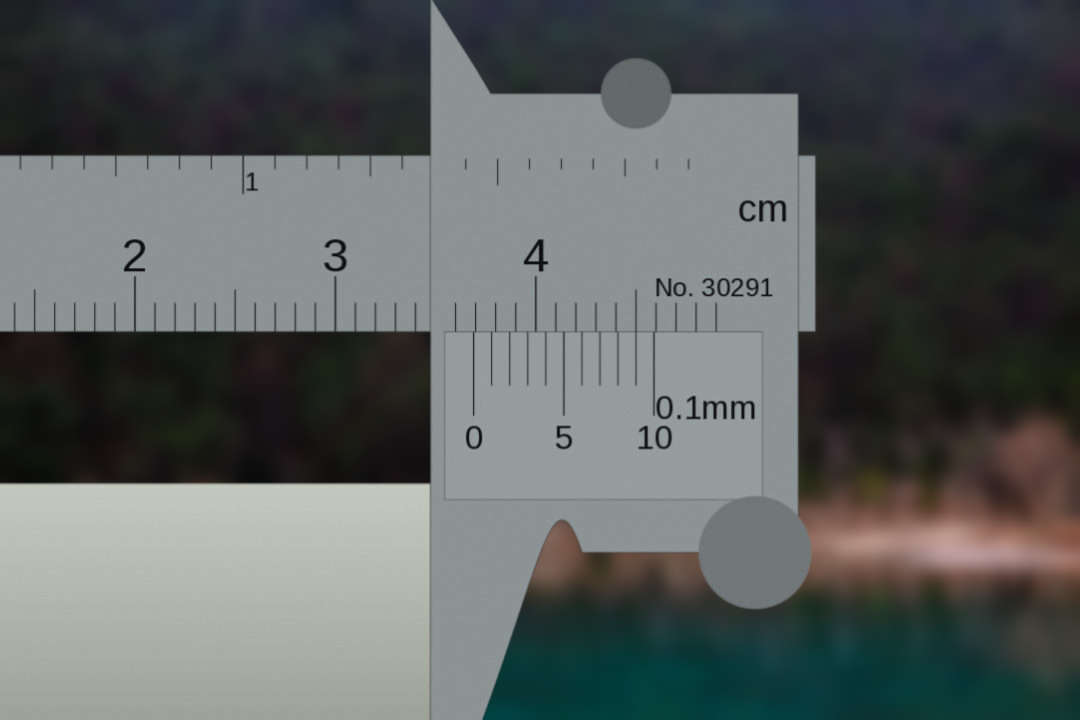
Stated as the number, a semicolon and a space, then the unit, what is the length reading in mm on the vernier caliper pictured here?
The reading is 36.9; mm
